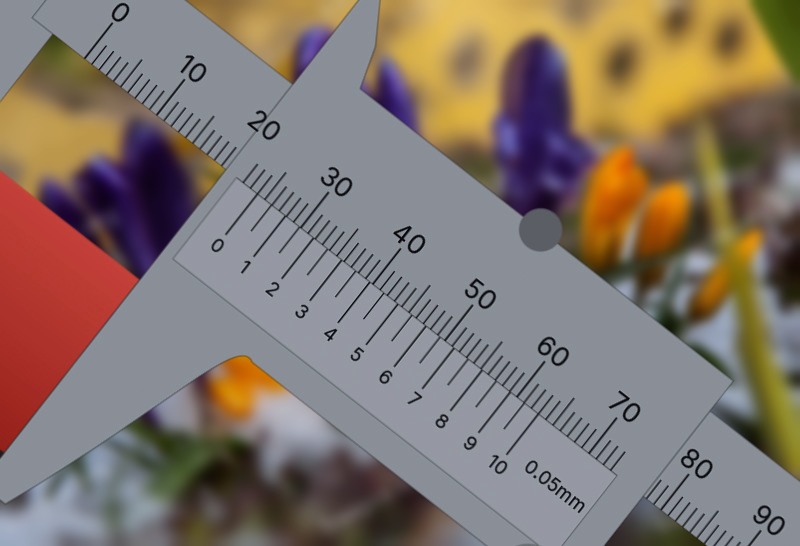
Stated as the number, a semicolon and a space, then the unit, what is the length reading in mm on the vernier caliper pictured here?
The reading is 24.0; mm
